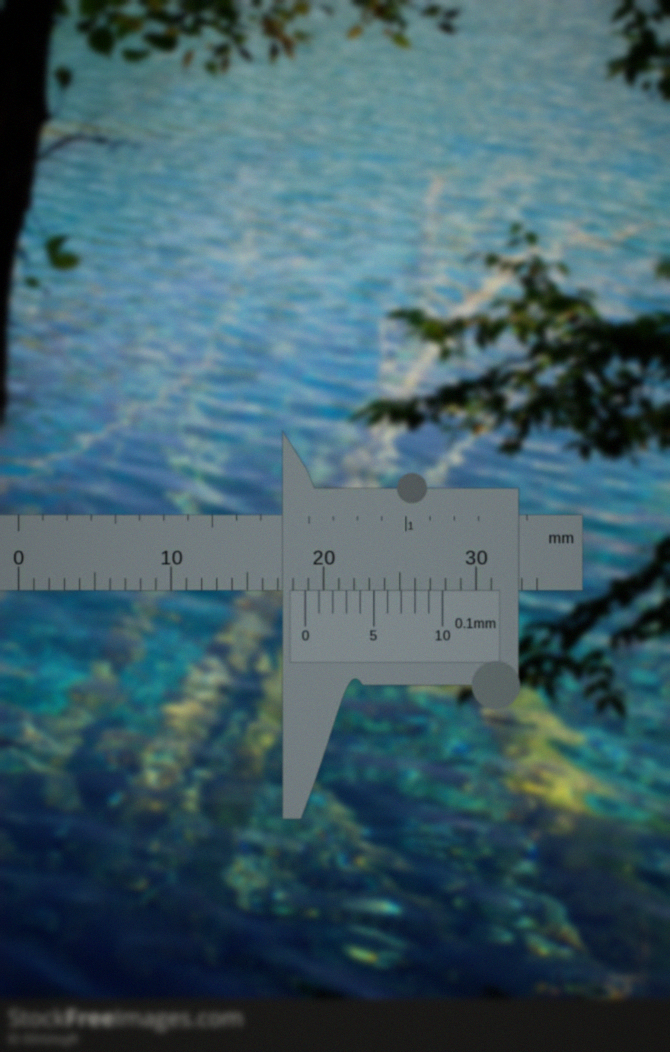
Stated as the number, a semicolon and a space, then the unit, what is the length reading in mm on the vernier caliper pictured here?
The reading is 18.8; mm
